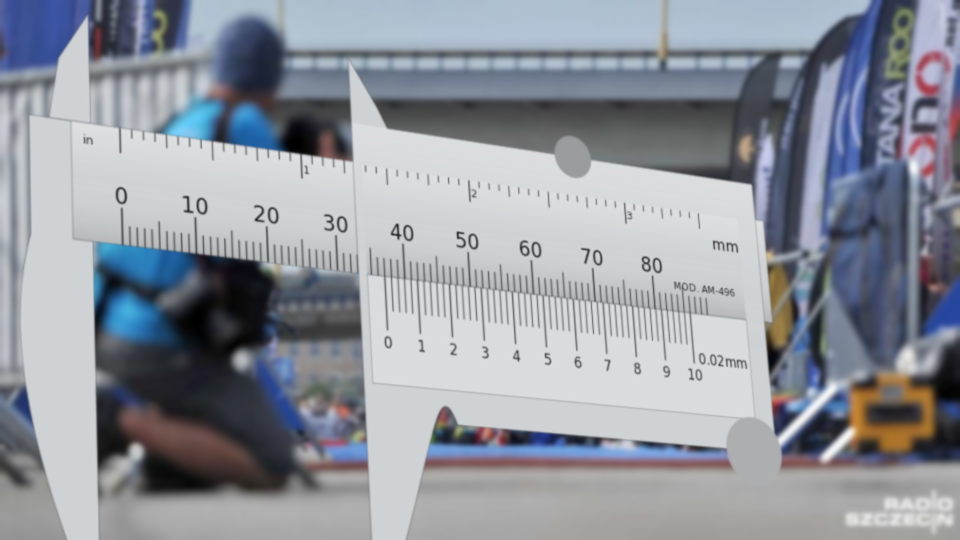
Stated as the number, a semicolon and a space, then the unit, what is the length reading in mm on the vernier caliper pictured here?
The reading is 37.0; mm
